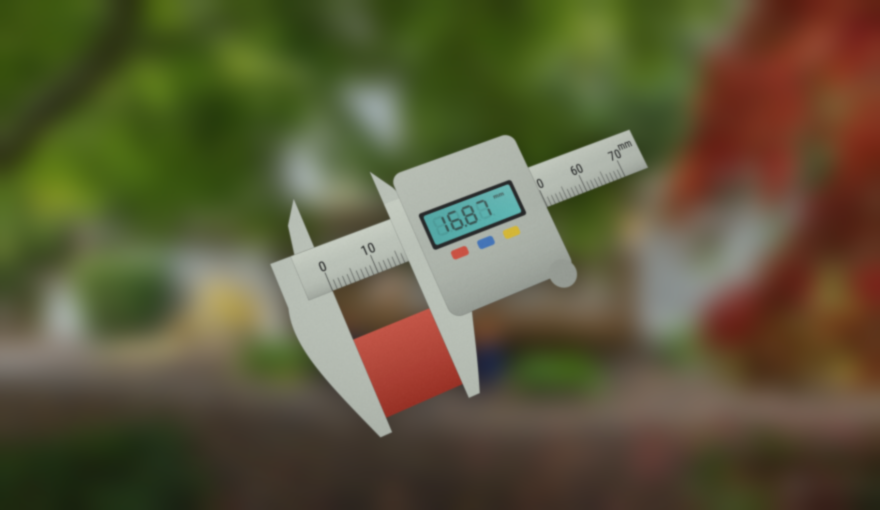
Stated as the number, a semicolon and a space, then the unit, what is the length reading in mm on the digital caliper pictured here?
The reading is 16.87; mm
